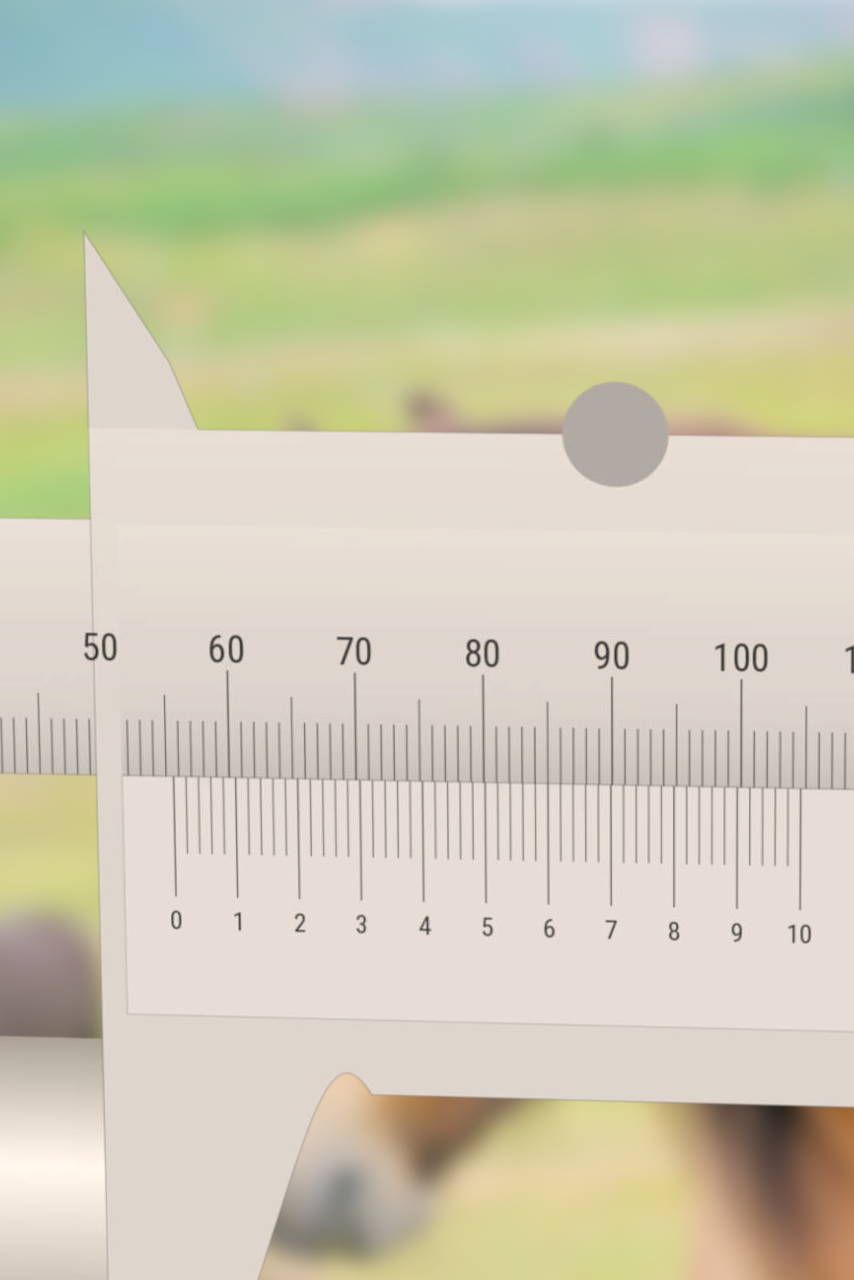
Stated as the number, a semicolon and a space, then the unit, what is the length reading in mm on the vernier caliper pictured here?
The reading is 55.6; mm
